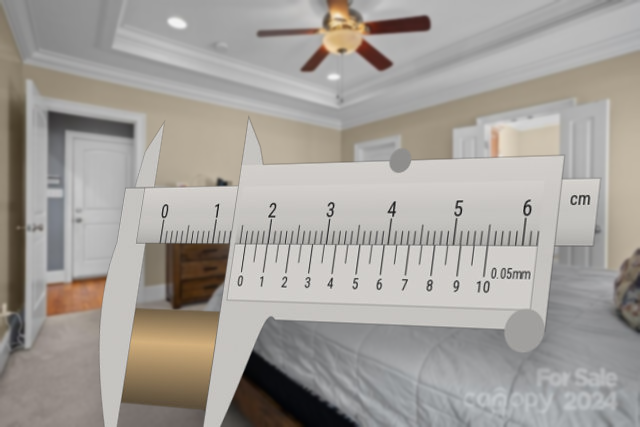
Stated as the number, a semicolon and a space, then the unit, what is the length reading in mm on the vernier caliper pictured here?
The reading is 16.0; mm
